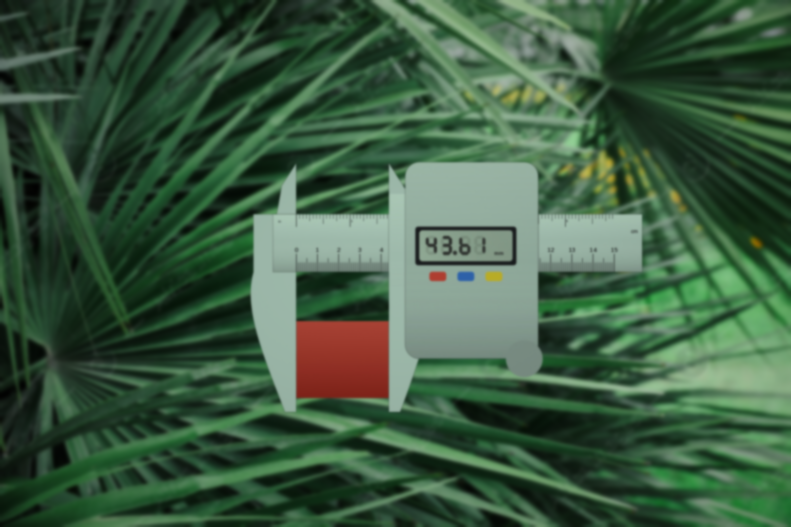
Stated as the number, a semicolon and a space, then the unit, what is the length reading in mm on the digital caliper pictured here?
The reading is 43.61; mm
